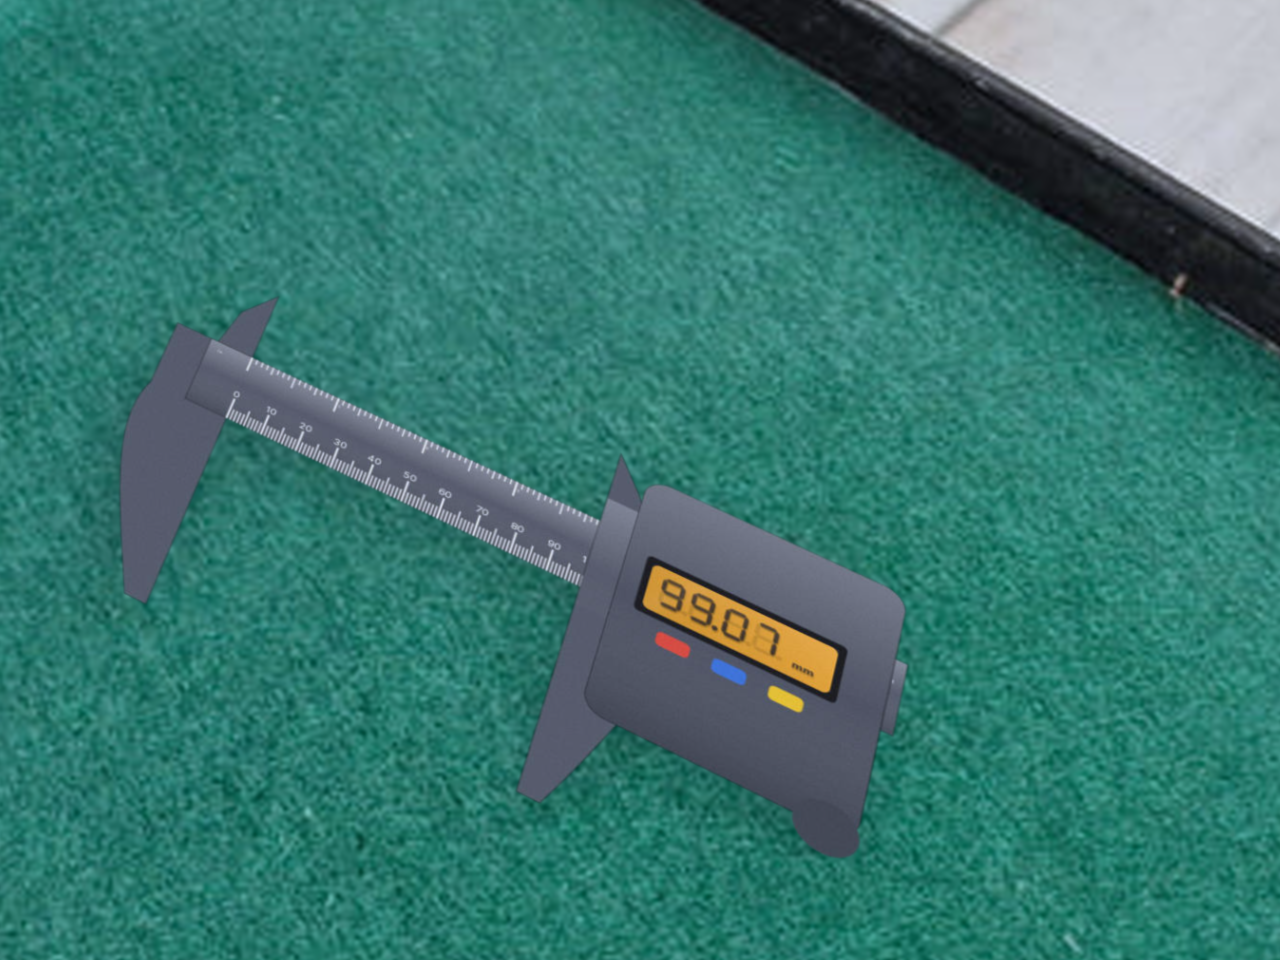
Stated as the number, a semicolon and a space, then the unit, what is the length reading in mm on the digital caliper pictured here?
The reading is 99.07; mm
